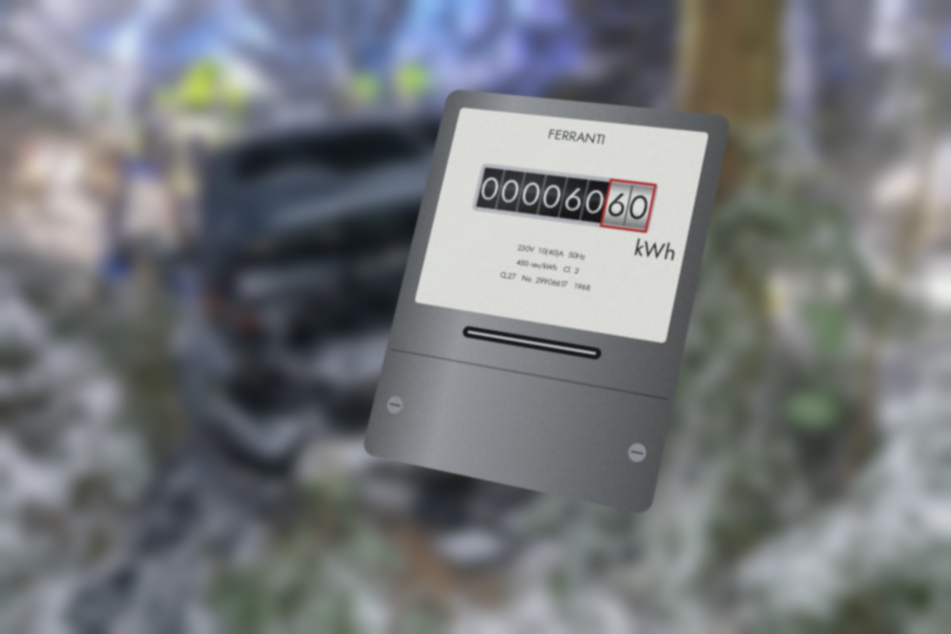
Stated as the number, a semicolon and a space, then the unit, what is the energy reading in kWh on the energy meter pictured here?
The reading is 60.60; kWh
